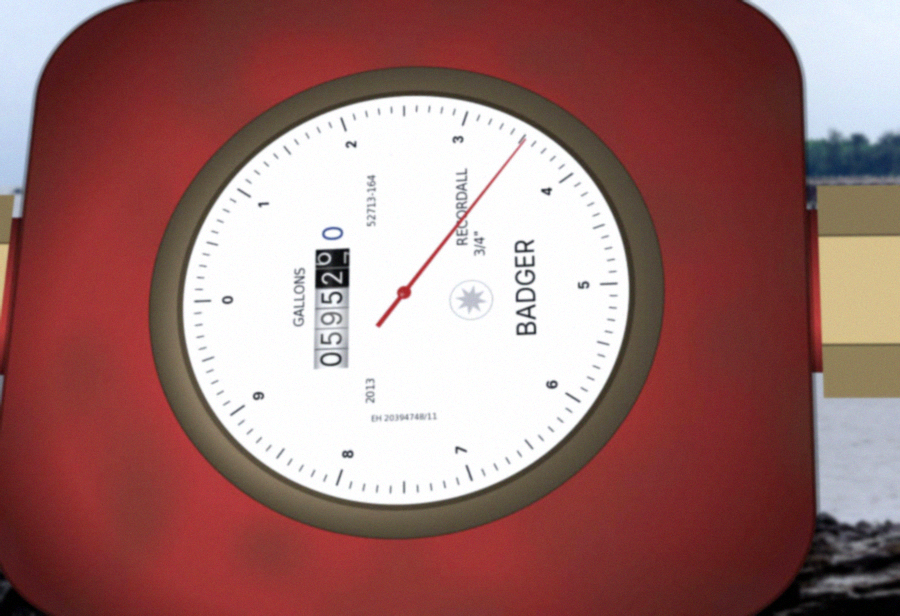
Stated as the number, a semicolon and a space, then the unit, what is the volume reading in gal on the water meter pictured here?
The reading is 595263.5; gal
